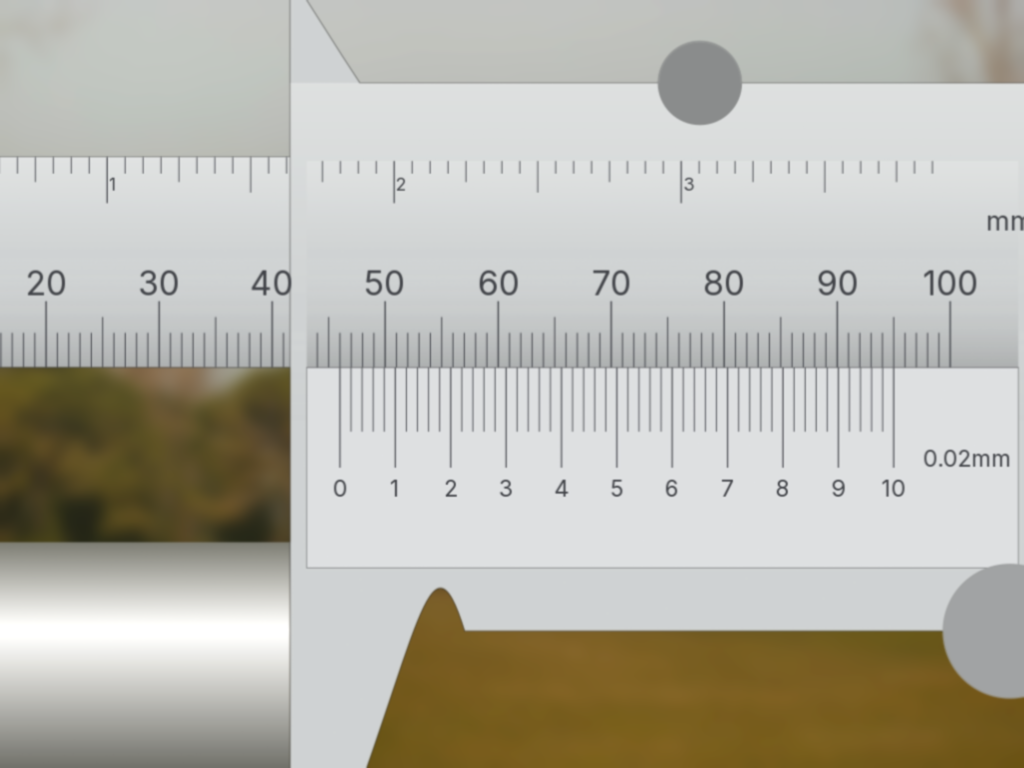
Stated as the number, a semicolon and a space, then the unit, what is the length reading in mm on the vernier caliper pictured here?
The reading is 46.0; mm
